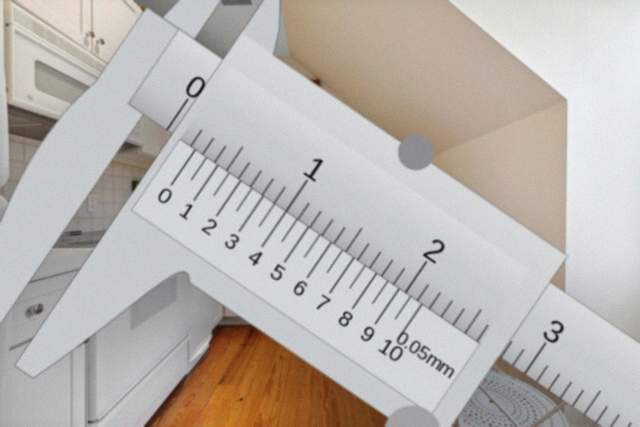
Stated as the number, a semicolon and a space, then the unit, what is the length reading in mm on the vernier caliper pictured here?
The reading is 2.4; mm
